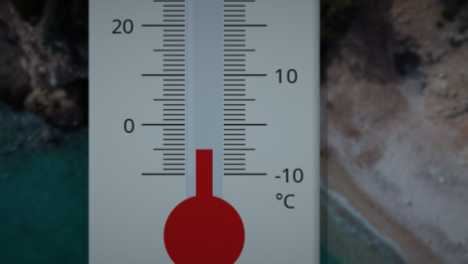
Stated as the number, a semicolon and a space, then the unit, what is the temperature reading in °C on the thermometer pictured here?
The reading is -5; °C
